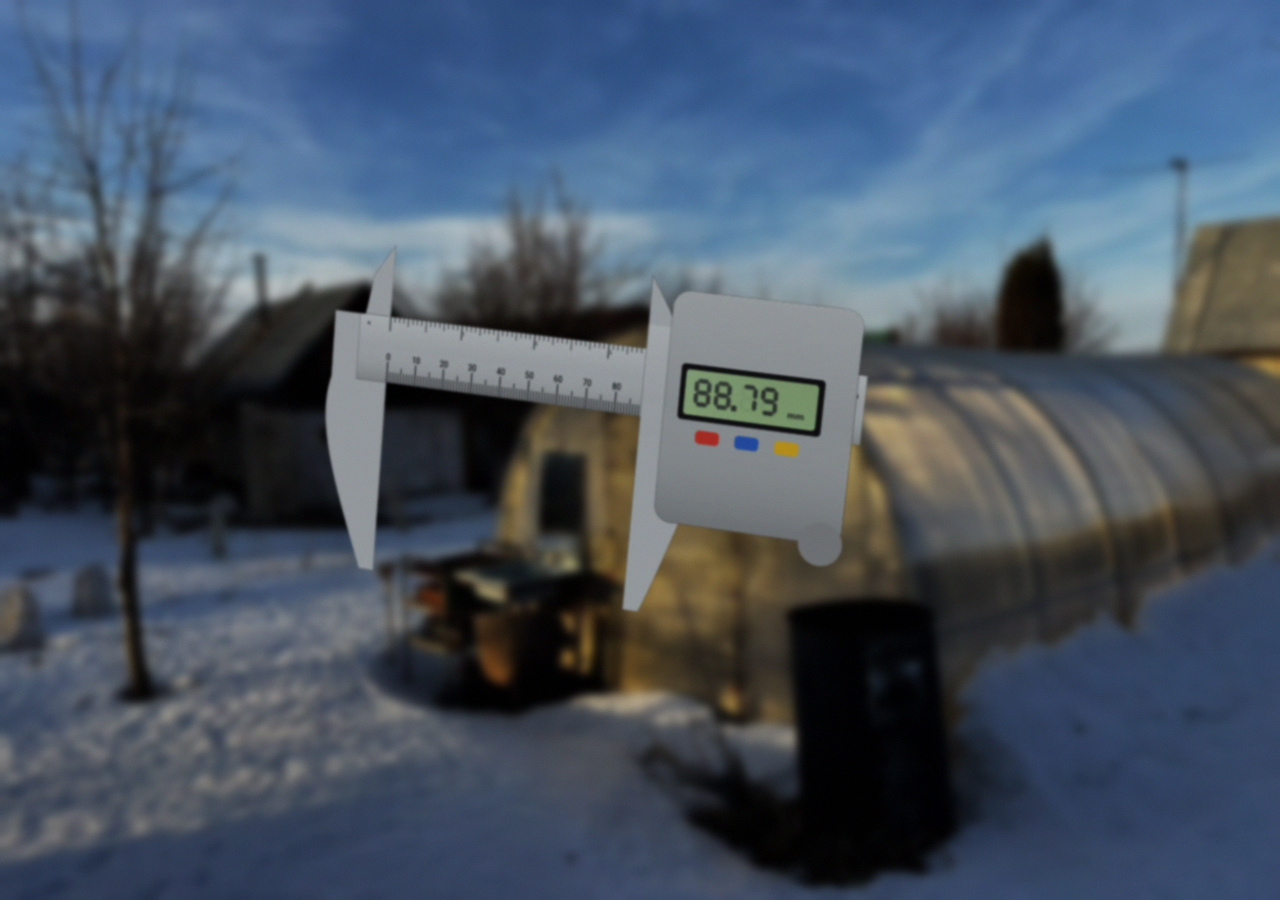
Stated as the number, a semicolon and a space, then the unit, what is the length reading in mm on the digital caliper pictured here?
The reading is 88.79; mm
